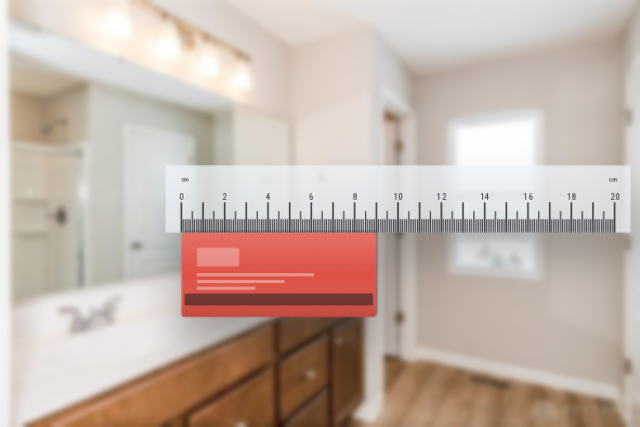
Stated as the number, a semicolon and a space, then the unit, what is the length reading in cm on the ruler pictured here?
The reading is 9; cm
